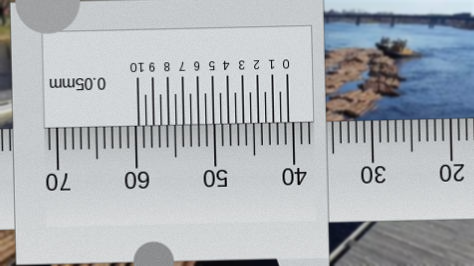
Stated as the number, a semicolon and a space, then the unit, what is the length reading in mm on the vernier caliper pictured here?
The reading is 40.6; mm
